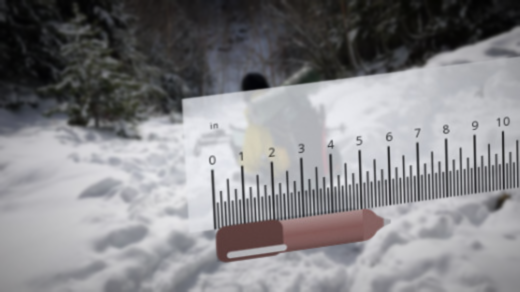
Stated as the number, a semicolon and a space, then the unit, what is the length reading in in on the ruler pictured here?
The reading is 6; in
